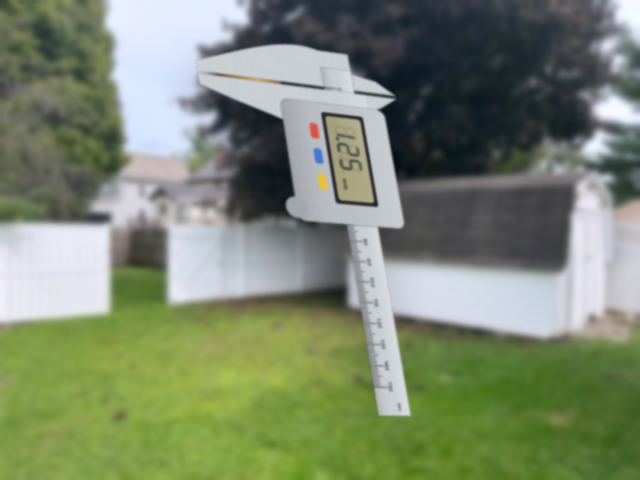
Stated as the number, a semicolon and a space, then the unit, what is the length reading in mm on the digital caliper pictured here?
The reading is 1.25; mm
